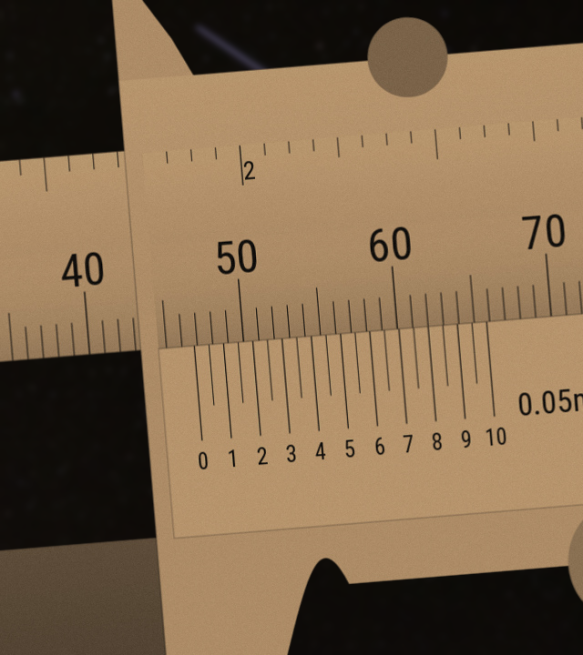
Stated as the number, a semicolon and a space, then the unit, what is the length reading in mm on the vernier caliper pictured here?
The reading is 46.8; mm
